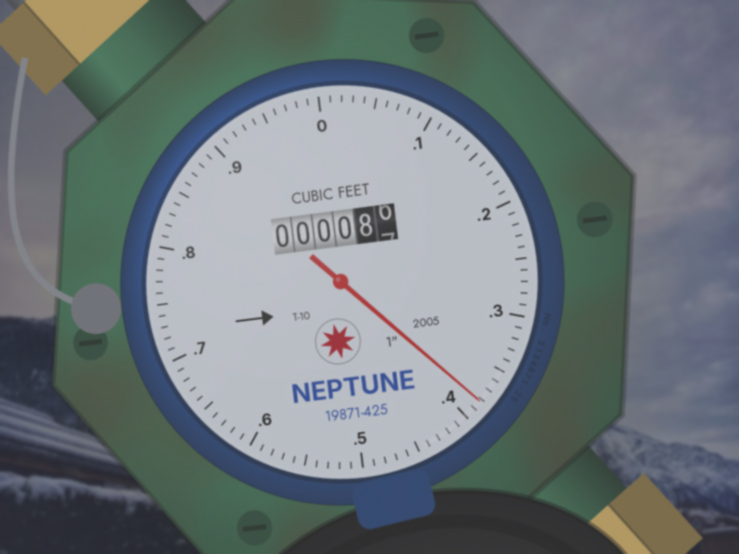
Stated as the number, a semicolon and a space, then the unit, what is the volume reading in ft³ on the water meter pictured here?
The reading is 86.38; ft³
